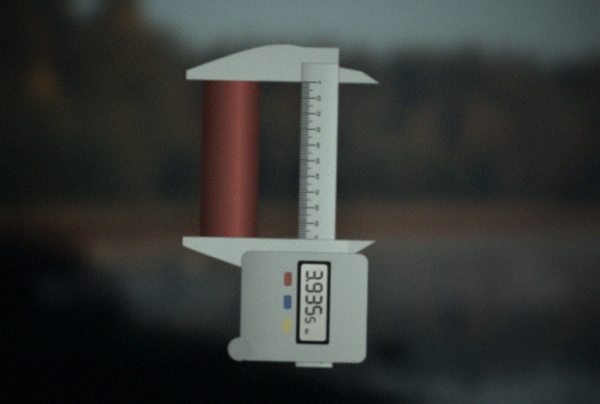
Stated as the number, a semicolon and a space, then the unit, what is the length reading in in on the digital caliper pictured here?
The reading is 3.9355; in
